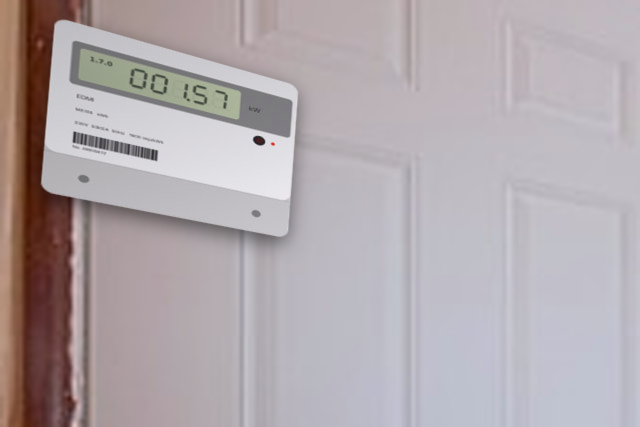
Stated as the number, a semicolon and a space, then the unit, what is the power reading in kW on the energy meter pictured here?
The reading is 1.57; kW
